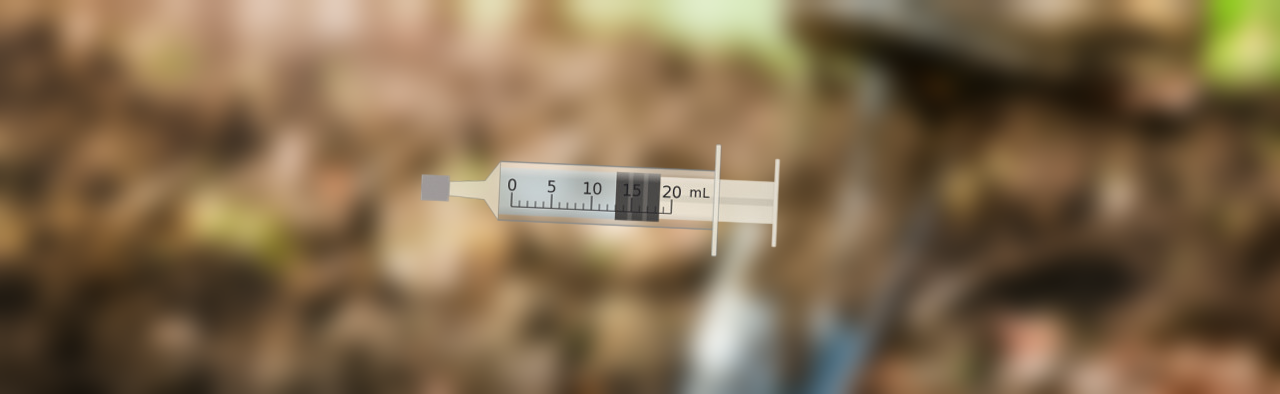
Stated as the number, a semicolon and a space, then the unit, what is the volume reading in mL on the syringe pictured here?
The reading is 13; mL
